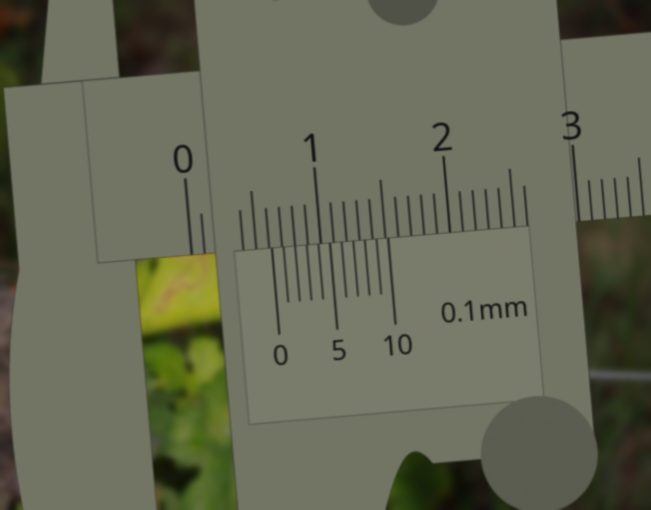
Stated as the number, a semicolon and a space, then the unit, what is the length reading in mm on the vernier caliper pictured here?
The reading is 6.2; mm
